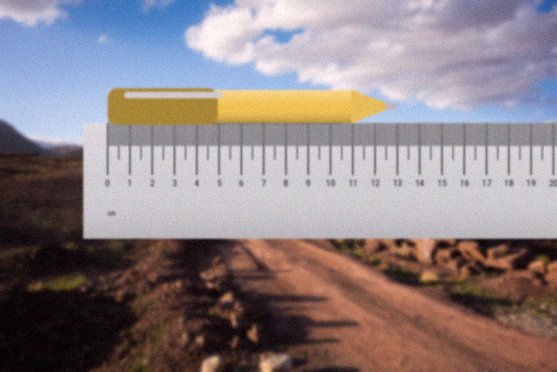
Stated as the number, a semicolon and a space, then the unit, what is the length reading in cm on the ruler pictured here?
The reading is 13; cm
